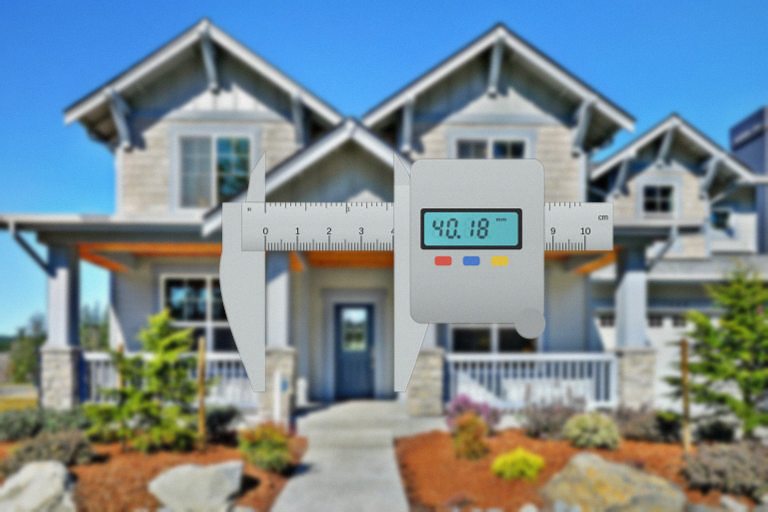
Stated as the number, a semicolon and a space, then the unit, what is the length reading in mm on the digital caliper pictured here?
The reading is 40.18; mm
